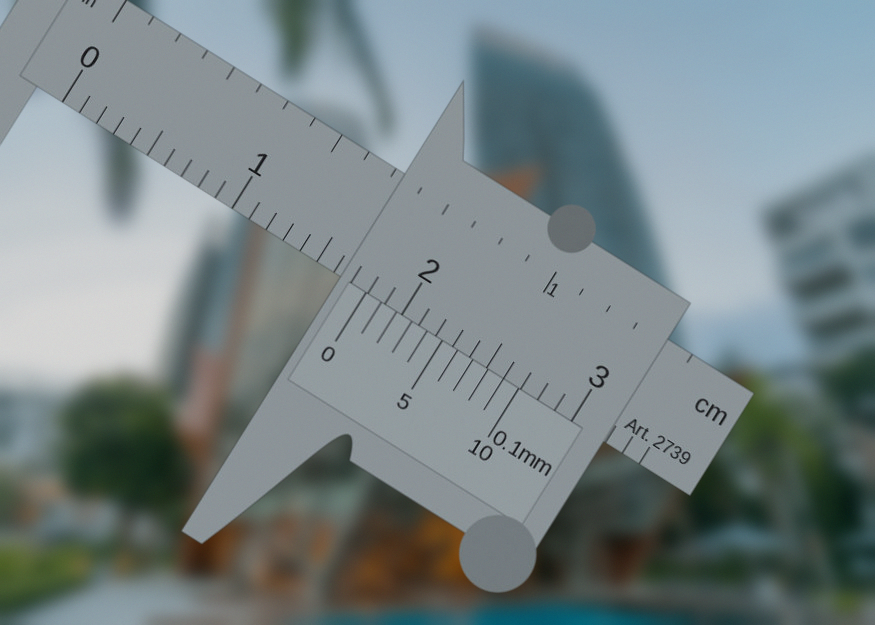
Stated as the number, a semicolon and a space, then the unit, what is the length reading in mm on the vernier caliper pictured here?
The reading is 17.9; mm
